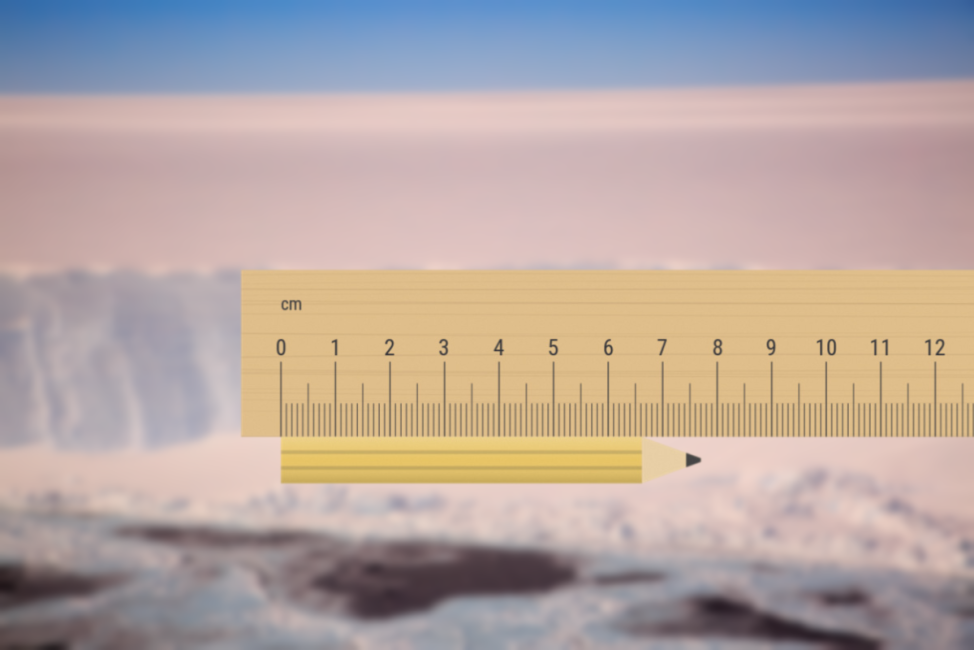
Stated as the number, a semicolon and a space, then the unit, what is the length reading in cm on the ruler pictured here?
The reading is 7.7; cm
